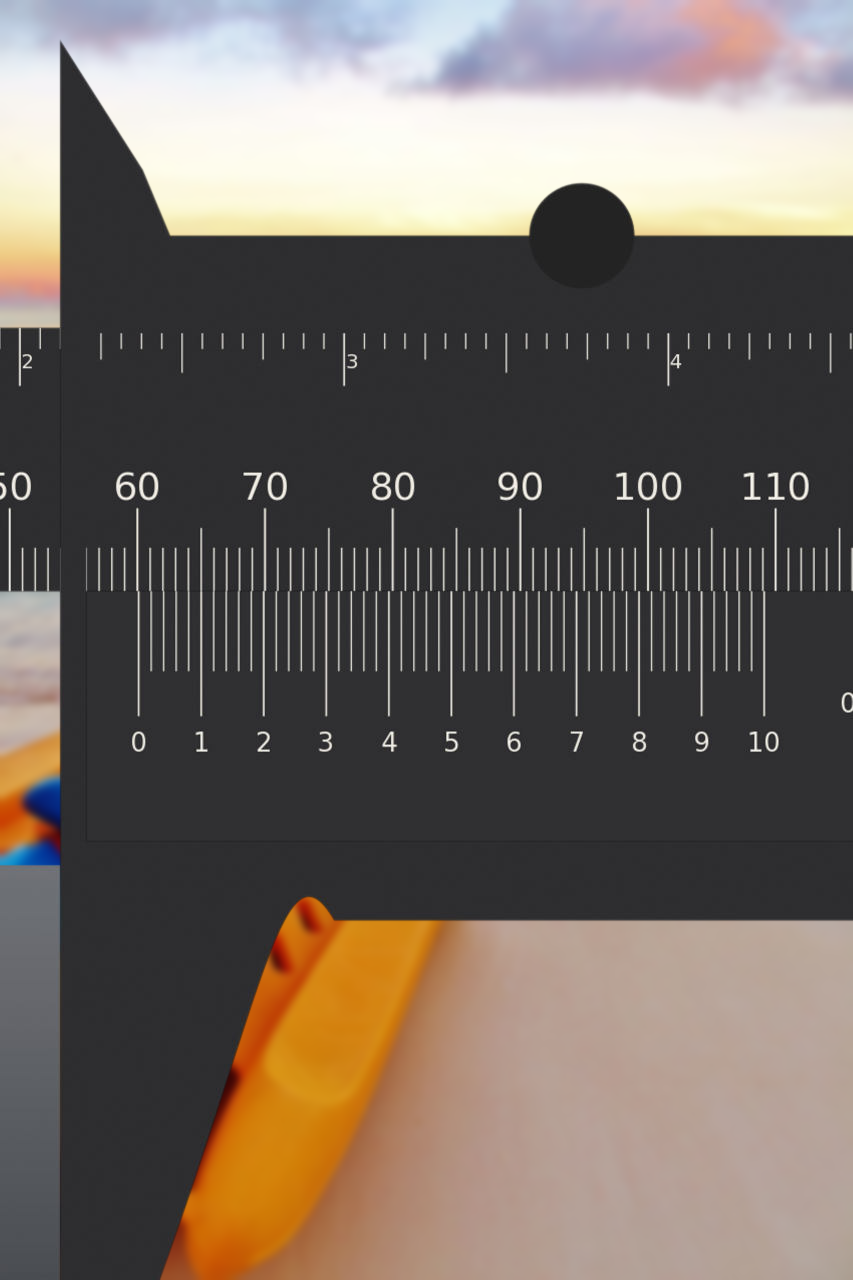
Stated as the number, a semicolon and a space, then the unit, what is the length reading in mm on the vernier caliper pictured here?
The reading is 60.1; mm
